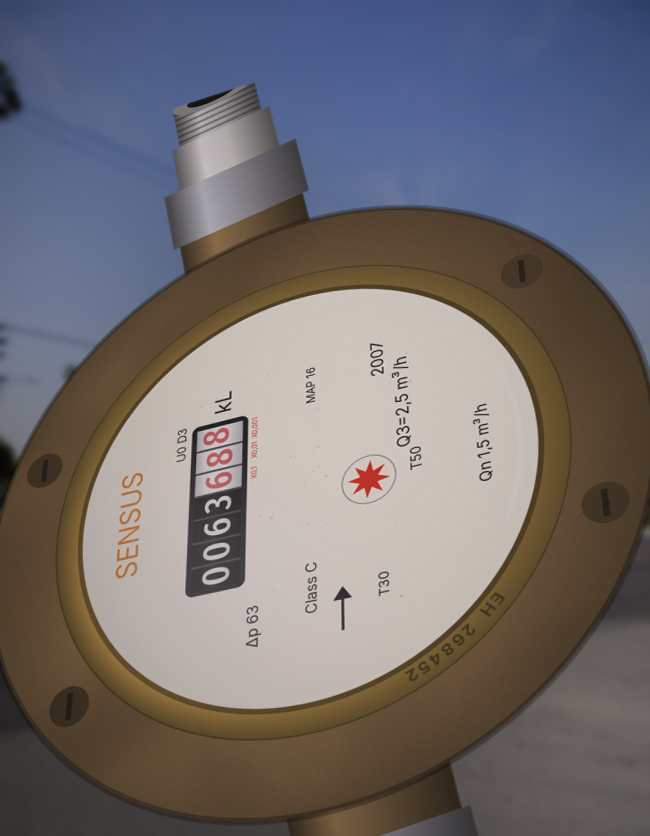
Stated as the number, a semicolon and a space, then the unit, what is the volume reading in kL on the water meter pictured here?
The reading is 63.688; kL
